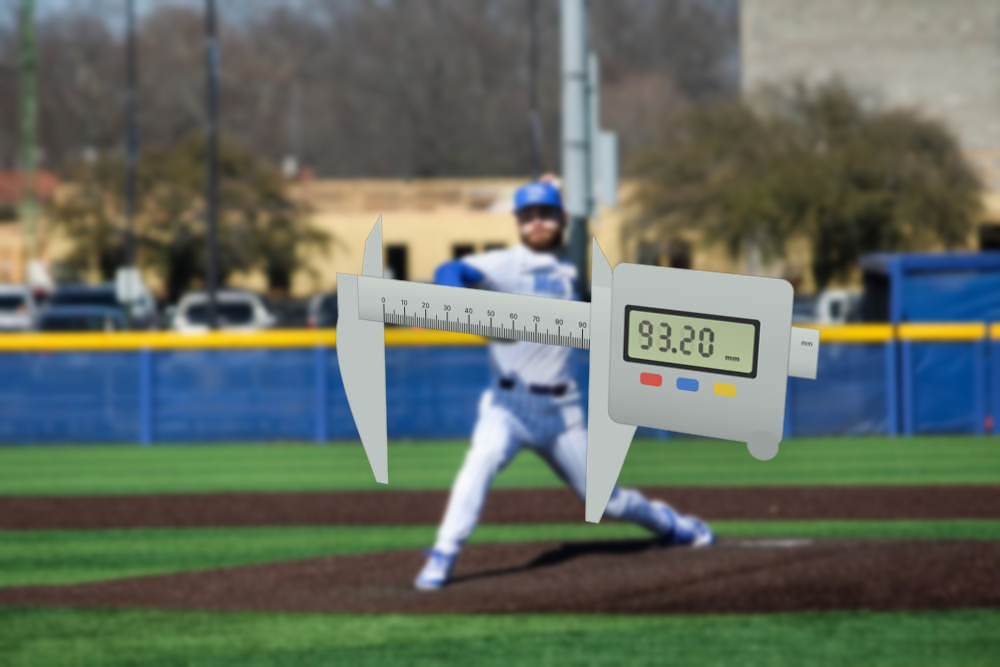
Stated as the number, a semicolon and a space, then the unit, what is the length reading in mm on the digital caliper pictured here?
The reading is 93.20; mm
